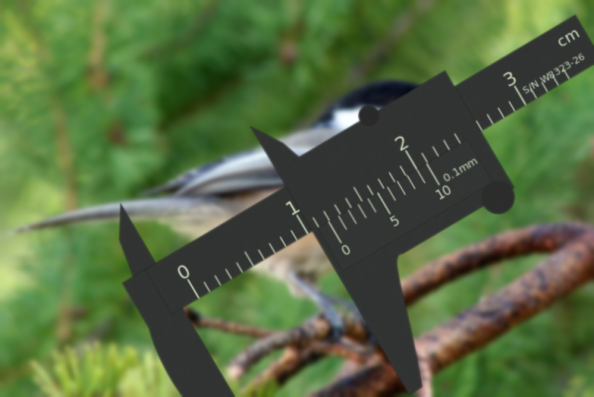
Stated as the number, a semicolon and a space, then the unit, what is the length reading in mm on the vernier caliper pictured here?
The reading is 11.9; mm
